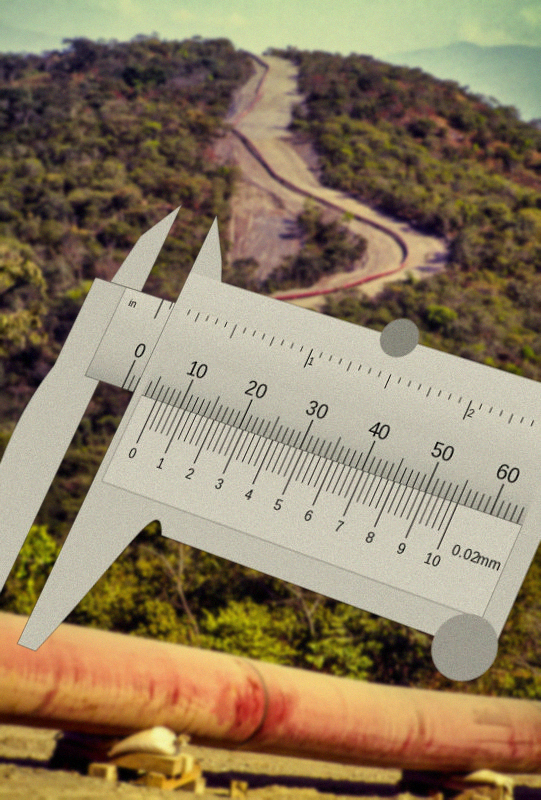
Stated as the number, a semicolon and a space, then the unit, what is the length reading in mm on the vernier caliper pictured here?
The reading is 6.0; mm
